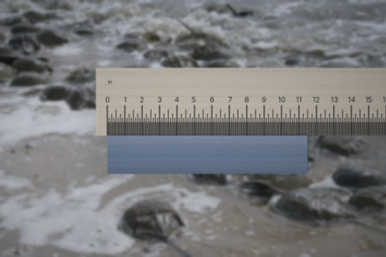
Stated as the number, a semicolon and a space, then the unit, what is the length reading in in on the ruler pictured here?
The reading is 11.5; in
